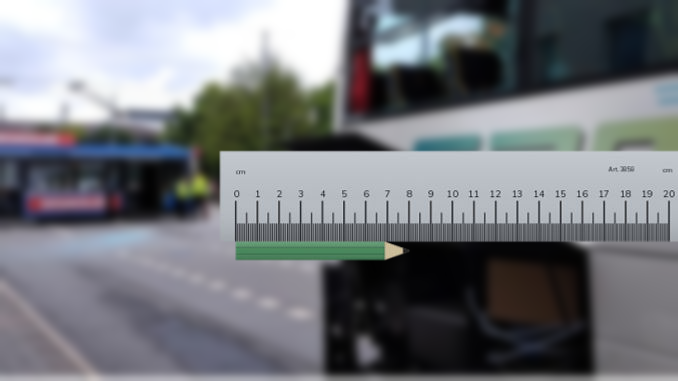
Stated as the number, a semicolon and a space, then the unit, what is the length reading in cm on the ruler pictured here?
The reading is 8; cm
